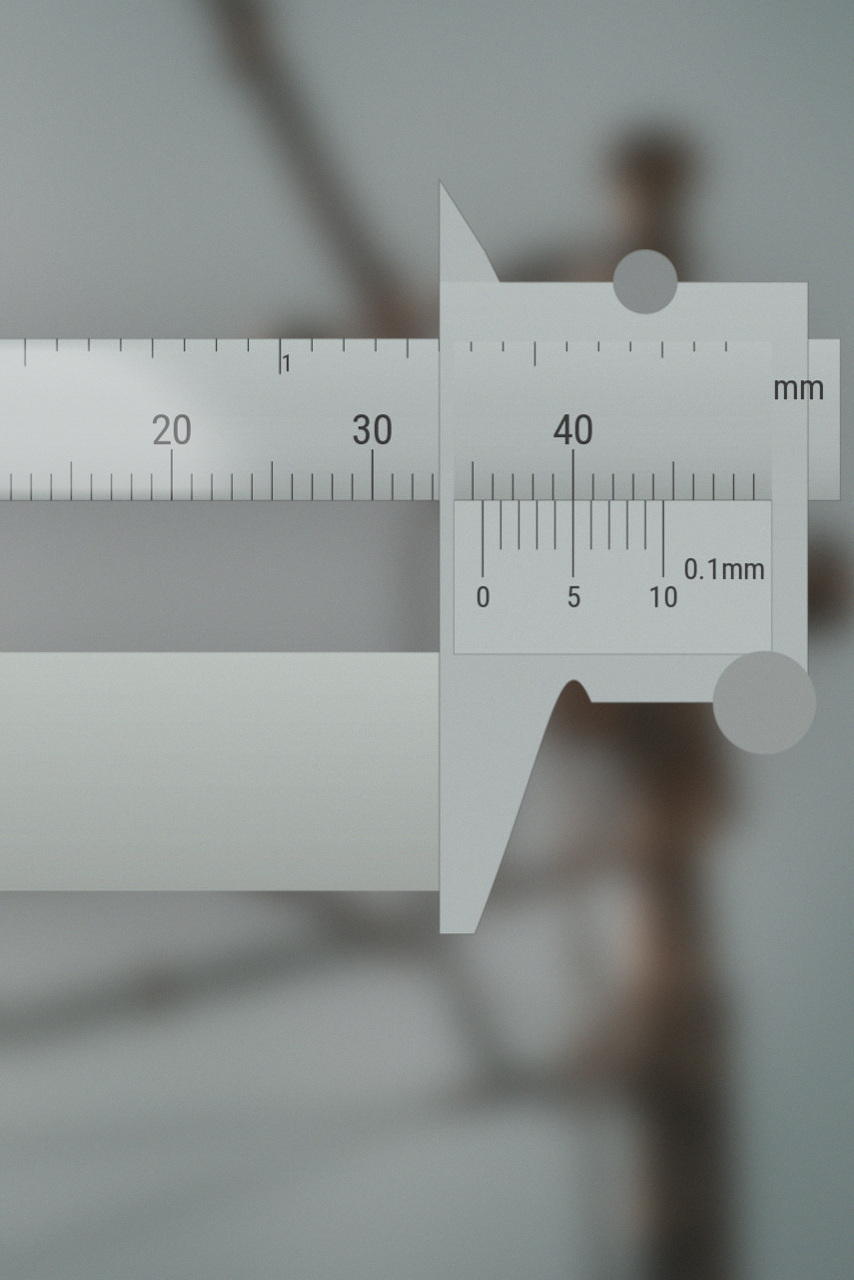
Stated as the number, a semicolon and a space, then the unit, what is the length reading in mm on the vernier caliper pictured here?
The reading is 35.5; mm
